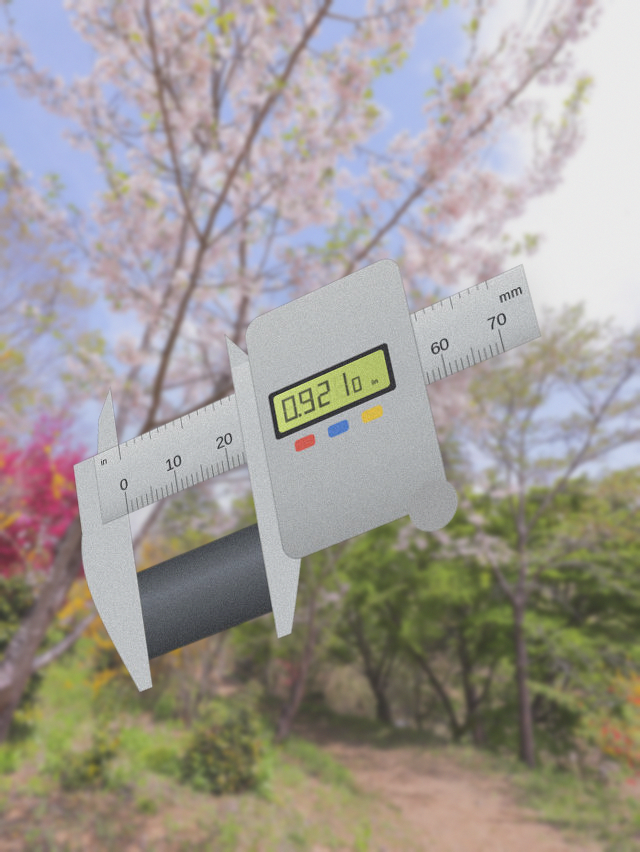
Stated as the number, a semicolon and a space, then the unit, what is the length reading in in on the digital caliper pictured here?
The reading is 0.9210; in
